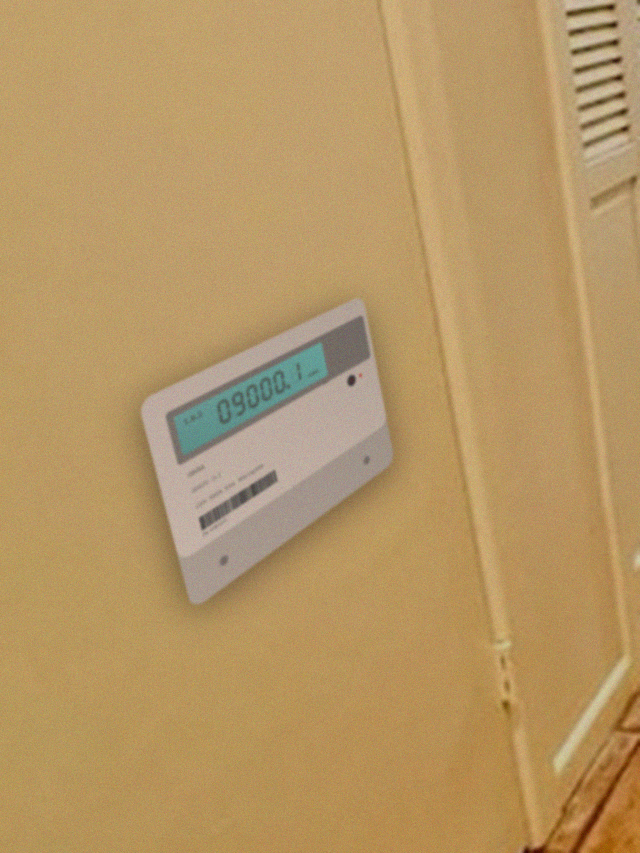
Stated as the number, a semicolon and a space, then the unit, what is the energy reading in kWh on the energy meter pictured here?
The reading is 9000.1; kWh
